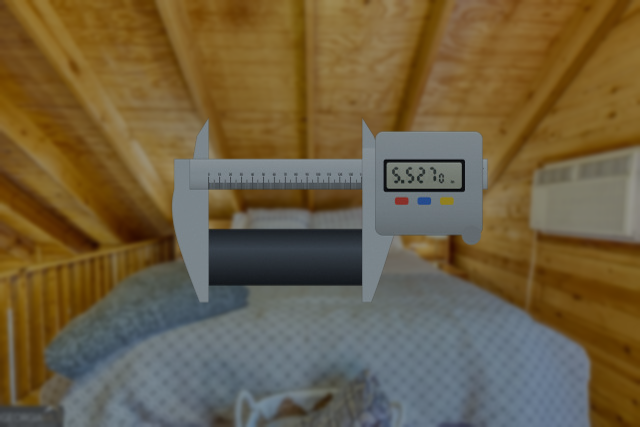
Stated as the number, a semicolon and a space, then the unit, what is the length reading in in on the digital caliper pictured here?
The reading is 5.5270; in
